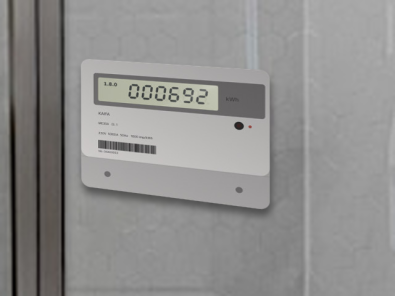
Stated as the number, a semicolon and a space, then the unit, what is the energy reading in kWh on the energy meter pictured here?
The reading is 692; kWh
